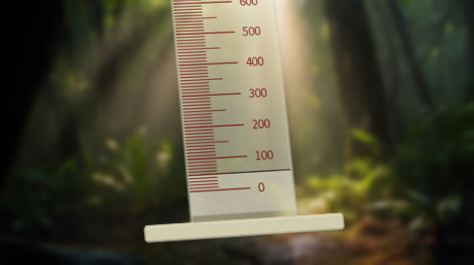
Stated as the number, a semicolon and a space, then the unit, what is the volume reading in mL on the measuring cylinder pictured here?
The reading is 50; mL
